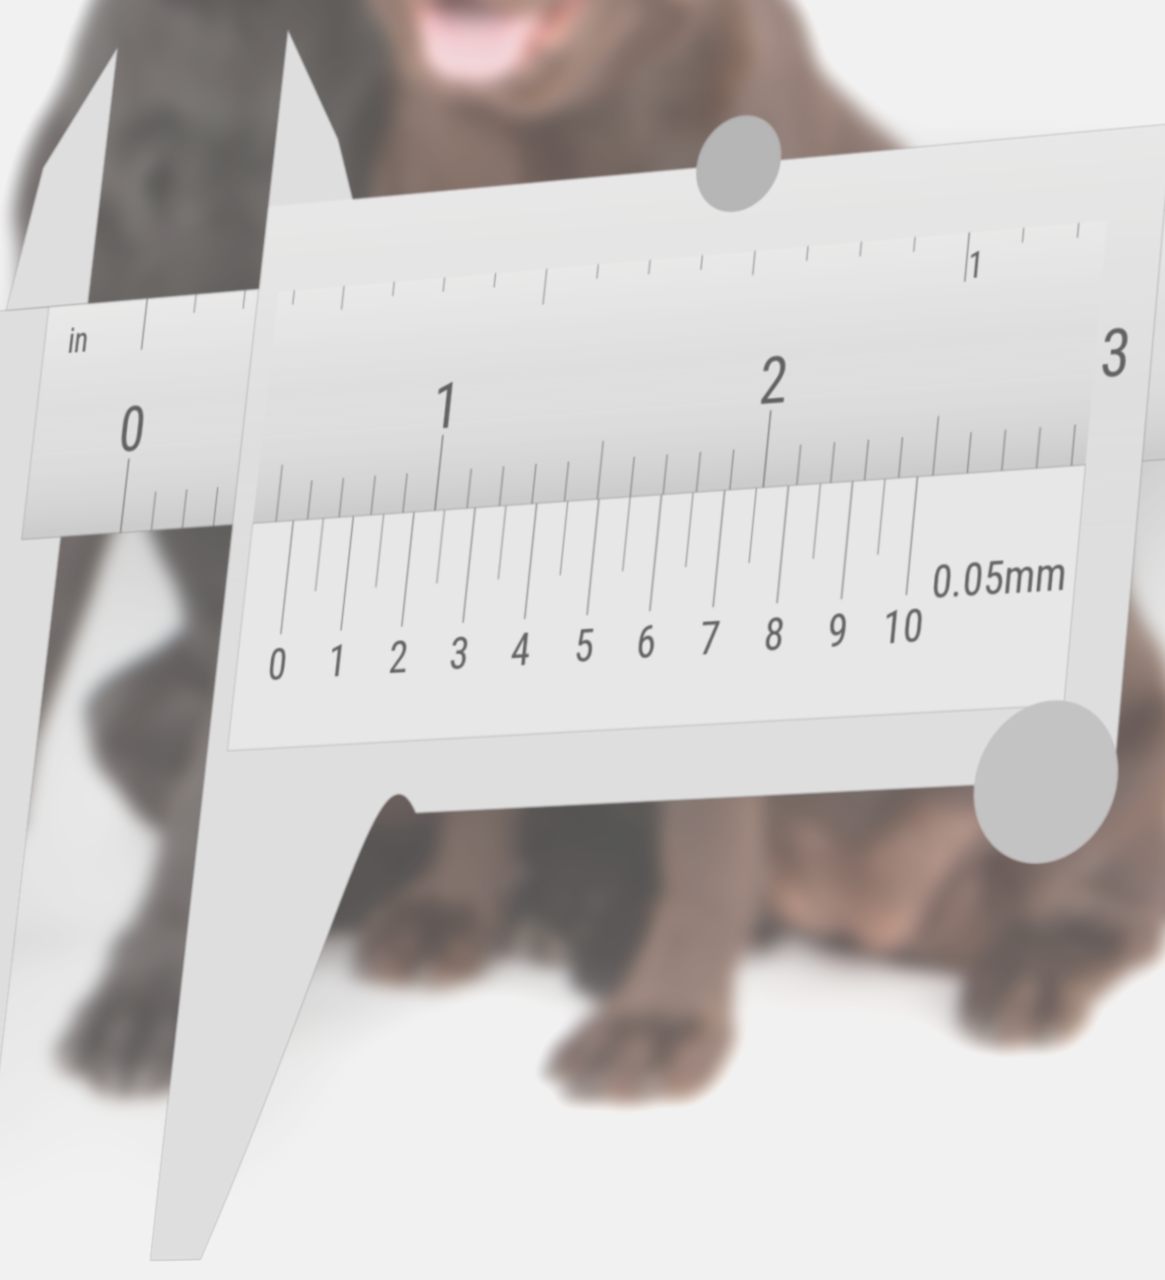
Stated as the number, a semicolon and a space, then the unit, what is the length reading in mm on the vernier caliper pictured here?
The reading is 5.55; mm
